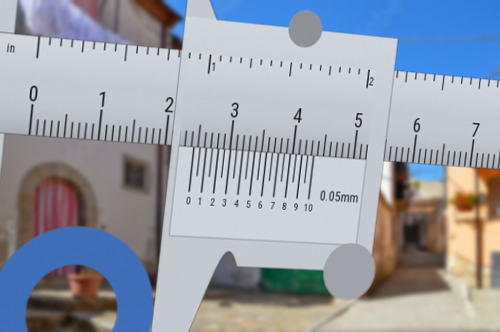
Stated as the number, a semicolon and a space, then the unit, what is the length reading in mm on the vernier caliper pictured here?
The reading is 24.4; mm
